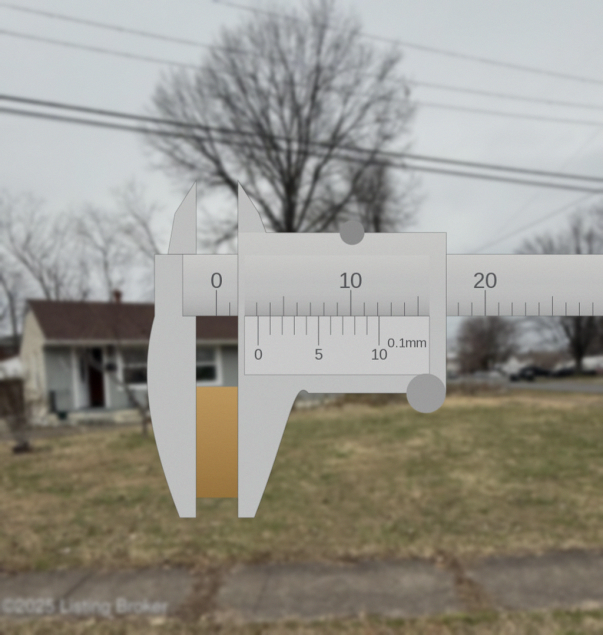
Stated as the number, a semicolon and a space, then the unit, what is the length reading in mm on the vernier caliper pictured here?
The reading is 3.1; mm
